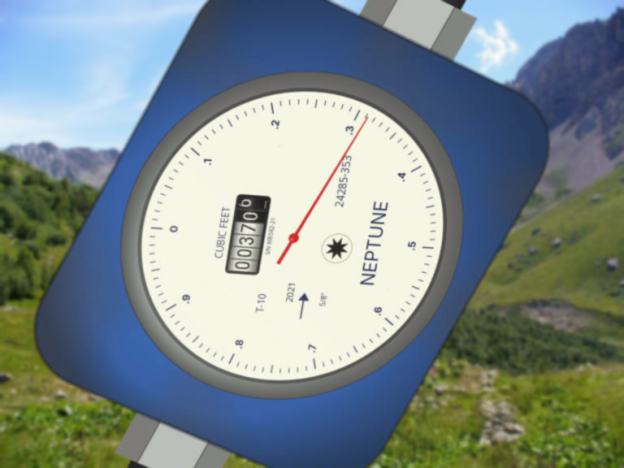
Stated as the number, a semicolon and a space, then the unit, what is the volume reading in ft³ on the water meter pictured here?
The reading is 3706.31; ft³
